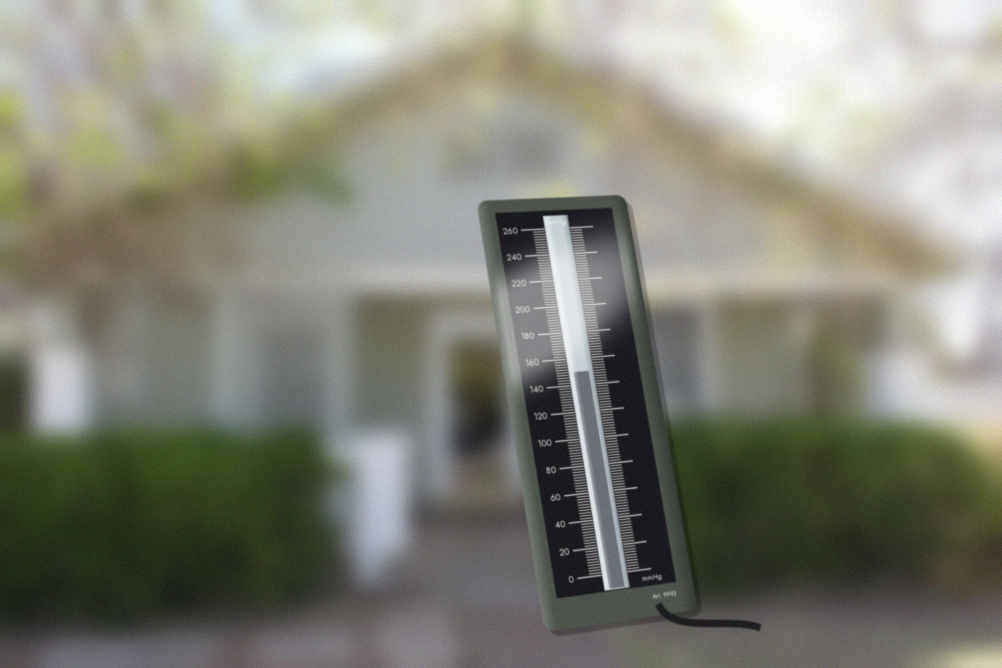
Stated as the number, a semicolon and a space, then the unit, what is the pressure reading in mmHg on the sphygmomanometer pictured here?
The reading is 150; mmHg
